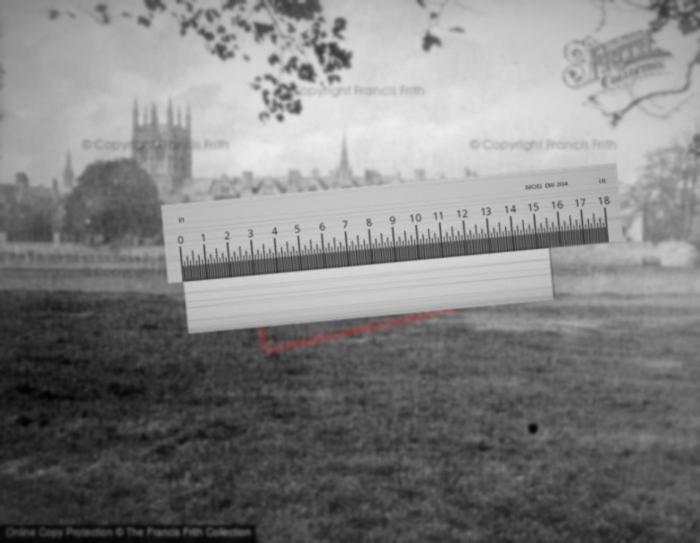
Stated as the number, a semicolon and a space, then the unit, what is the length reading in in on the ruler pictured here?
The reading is 15.5; in
